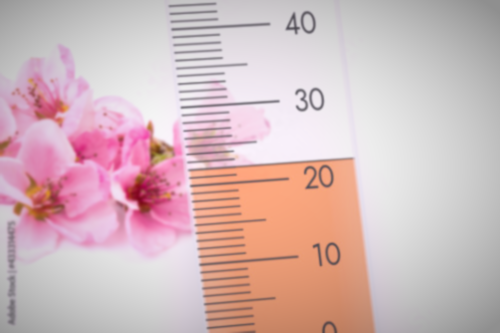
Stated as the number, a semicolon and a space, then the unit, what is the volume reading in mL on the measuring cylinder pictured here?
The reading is 22; mL
